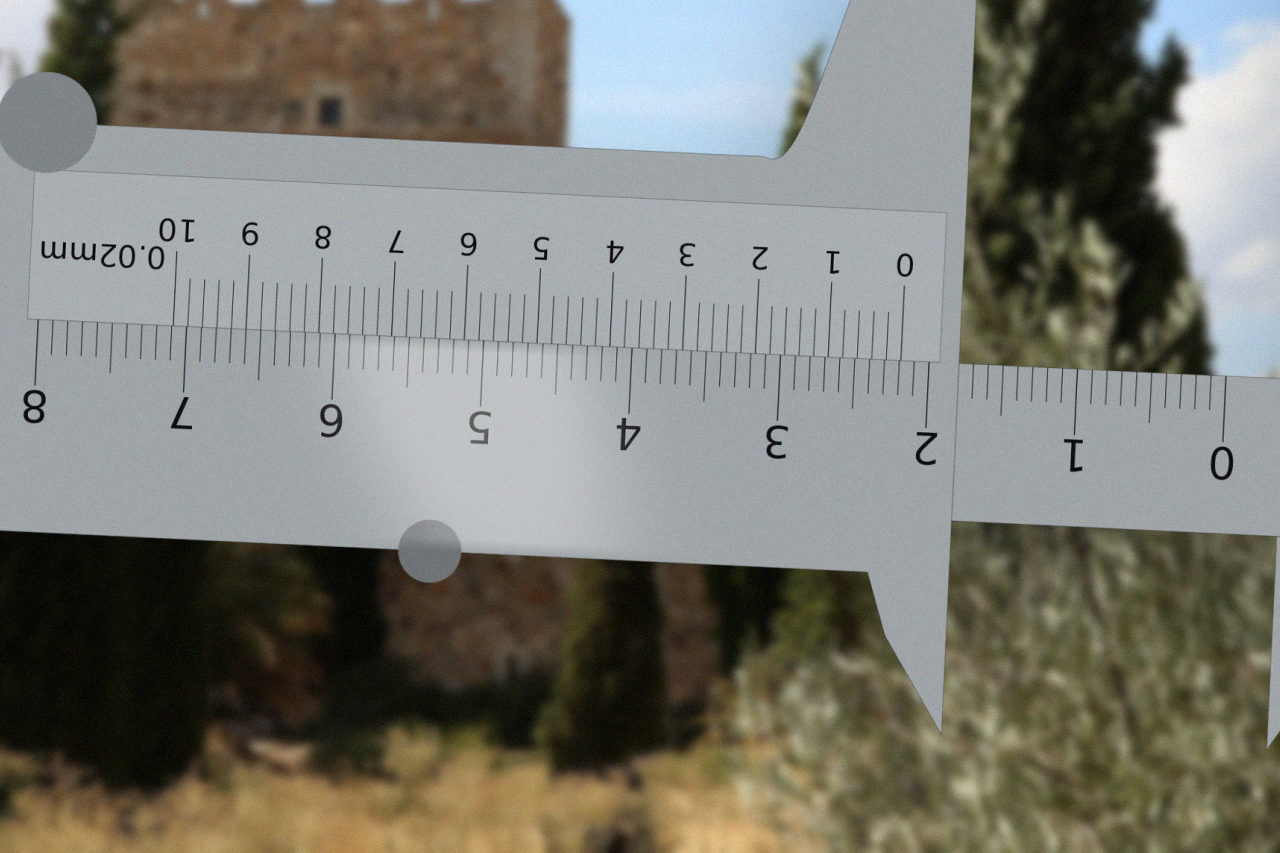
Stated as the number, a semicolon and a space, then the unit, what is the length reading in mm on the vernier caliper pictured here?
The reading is 21.9; mm
